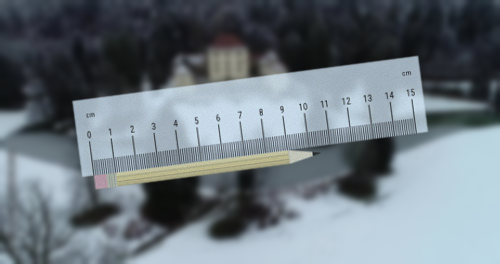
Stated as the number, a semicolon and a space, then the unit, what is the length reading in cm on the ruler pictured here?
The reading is 10.5; cm
